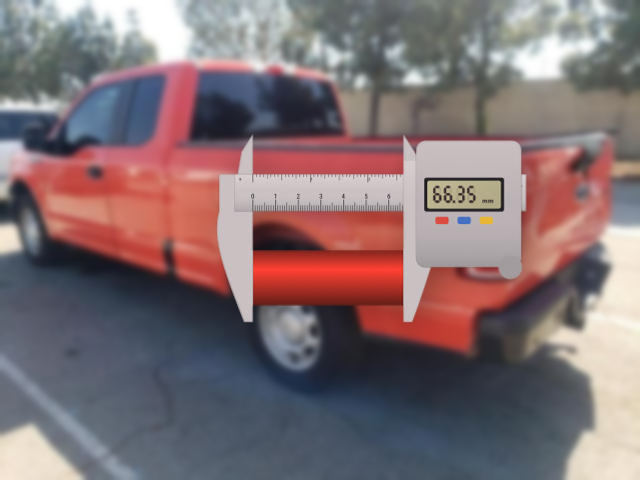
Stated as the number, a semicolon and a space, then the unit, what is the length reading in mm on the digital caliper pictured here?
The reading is 66.35; mm
